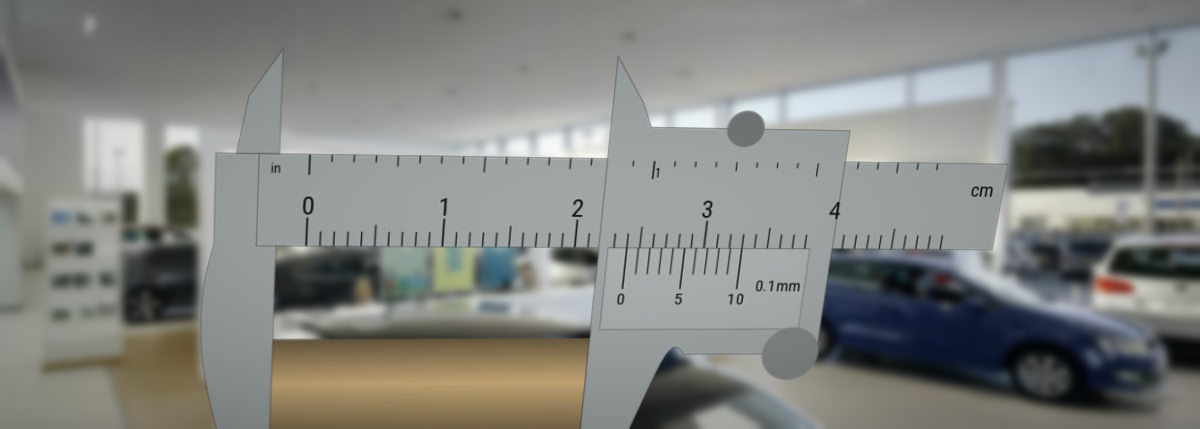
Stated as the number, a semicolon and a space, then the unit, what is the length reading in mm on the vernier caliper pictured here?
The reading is 24.0; mm
